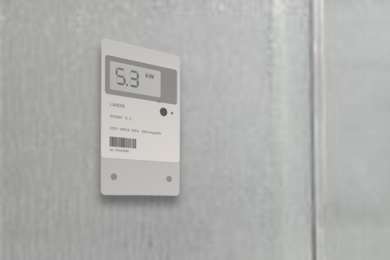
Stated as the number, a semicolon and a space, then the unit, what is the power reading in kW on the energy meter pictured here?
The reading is 5.3; kW
